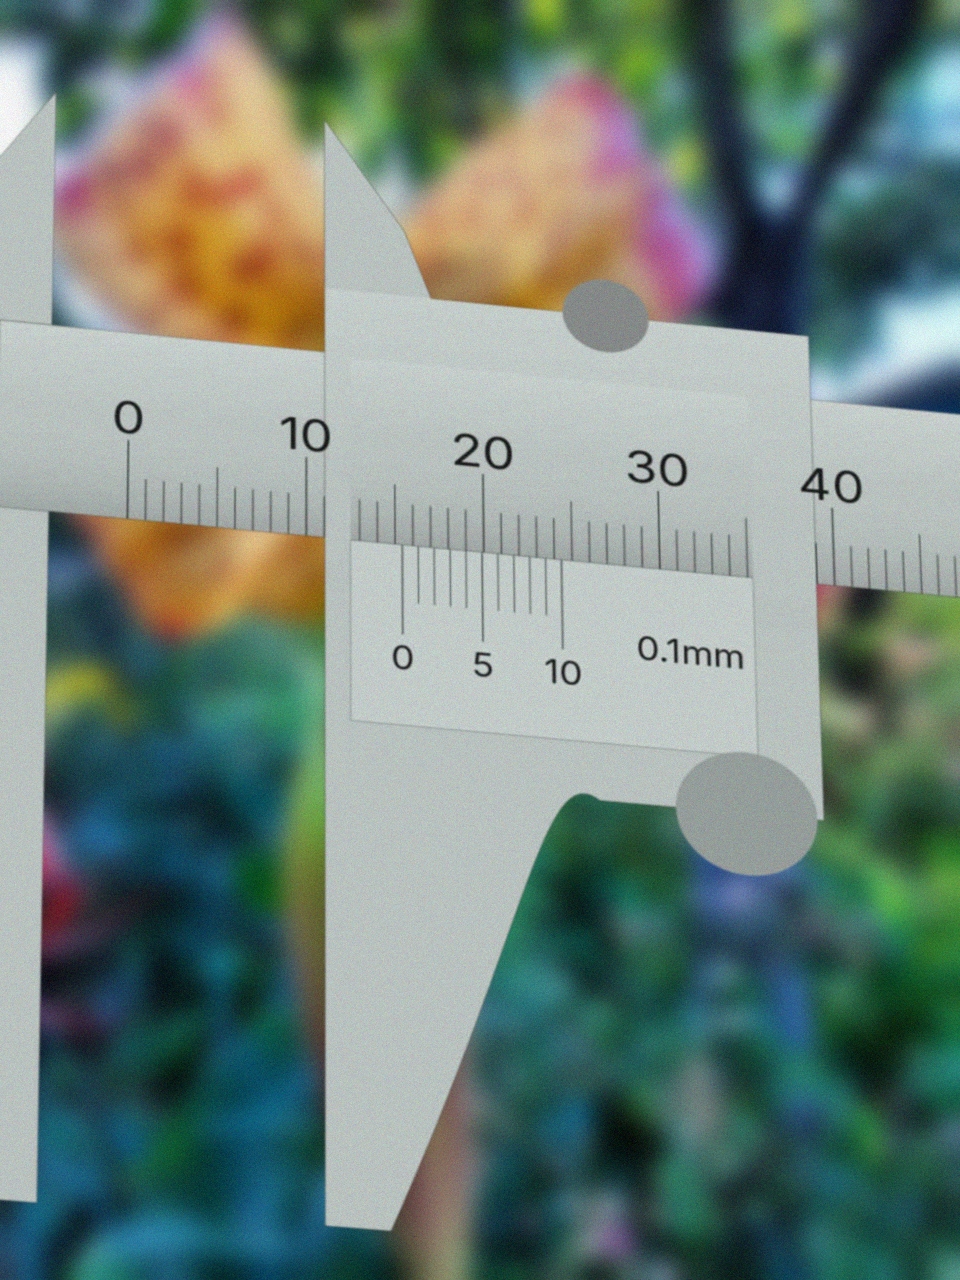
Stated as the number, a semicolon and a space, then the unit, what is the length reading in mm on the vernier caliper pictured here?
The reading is 15.4; mm
